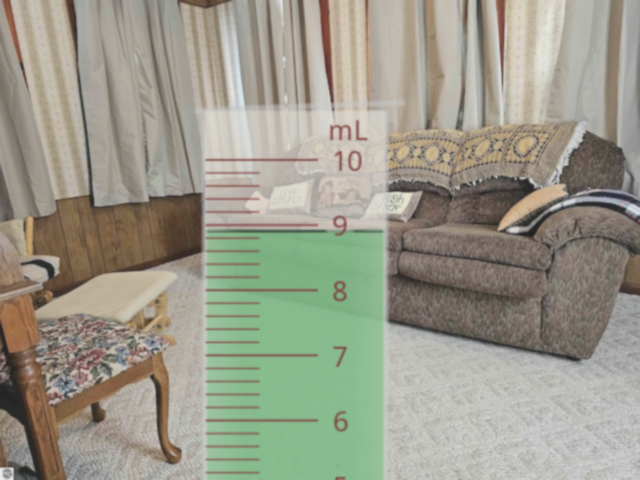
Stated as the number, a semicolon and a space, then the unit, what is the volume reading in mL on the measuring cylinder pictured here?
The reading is 8.9; mL
